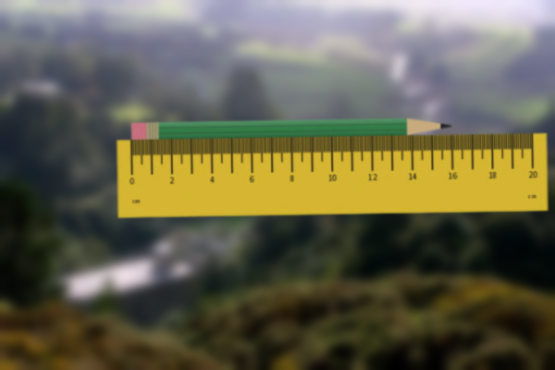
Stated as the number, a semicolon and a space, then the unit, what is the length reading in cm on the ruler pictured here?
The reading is 16; cm
